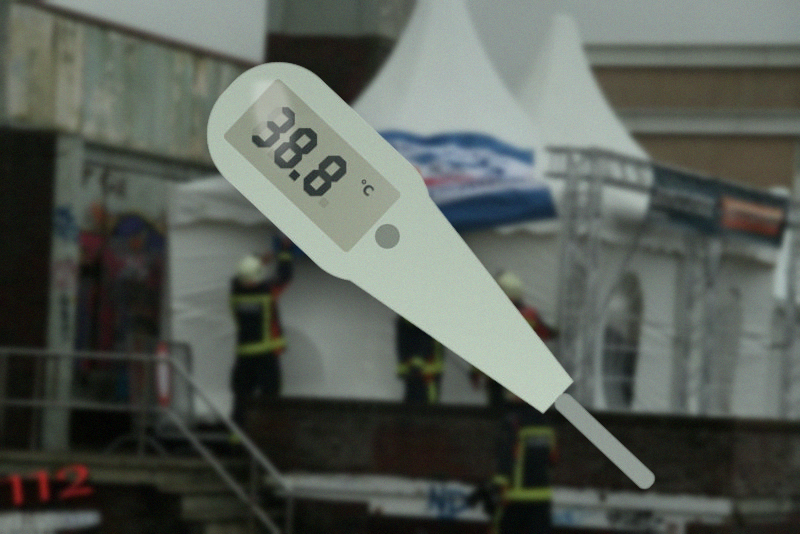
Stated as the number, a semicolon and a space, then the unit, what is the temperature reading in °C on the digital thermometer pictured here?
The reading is 38.8; °C
